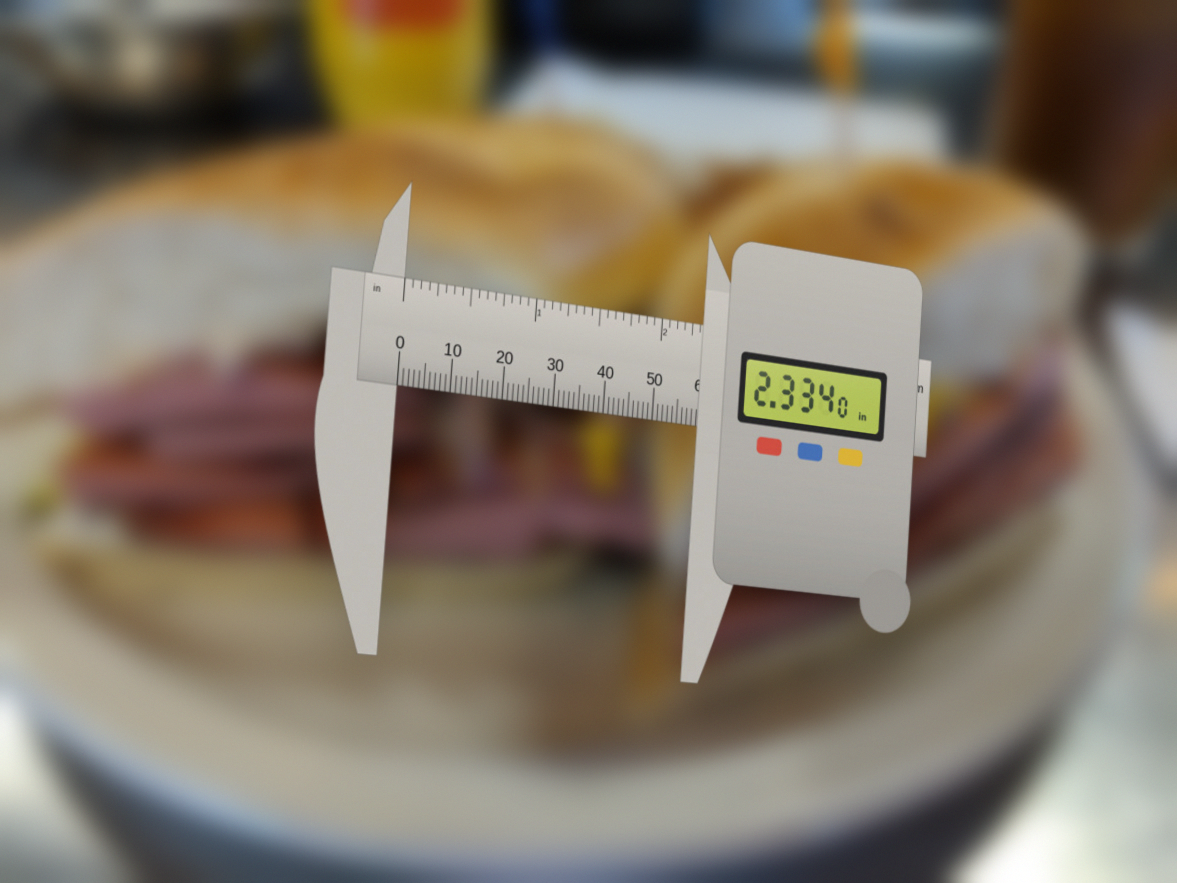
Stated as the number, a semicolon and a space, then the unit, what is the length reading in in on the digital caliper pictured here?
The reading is 2.3340; in
